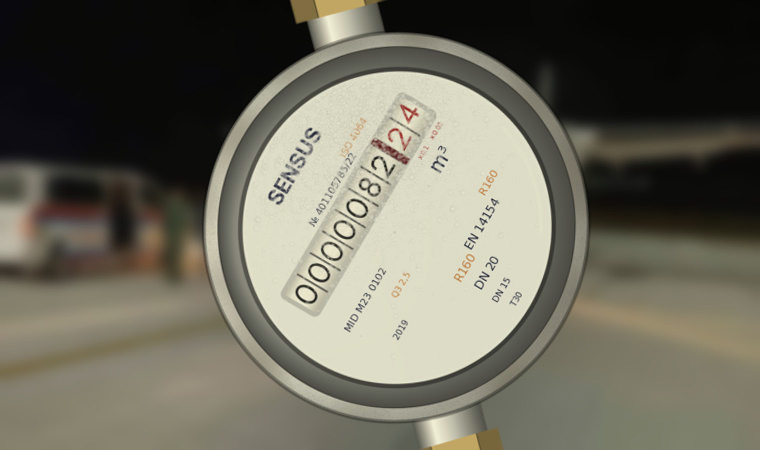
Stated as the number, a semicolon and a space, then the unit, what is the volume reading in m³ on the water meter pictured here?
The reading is 82.24; m³
